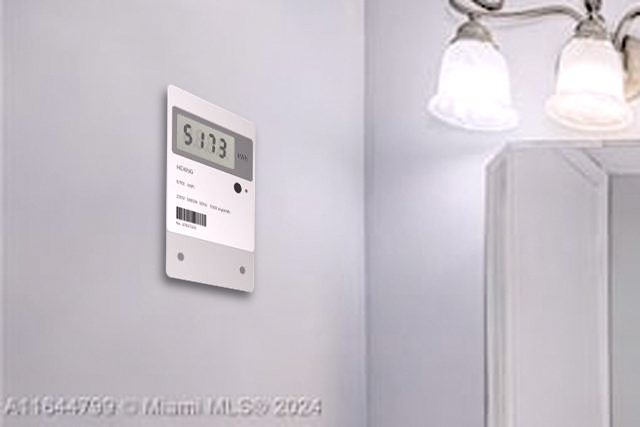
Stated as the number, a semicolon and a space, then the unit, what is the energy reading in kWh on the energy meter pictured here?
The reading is 5173; kWh
